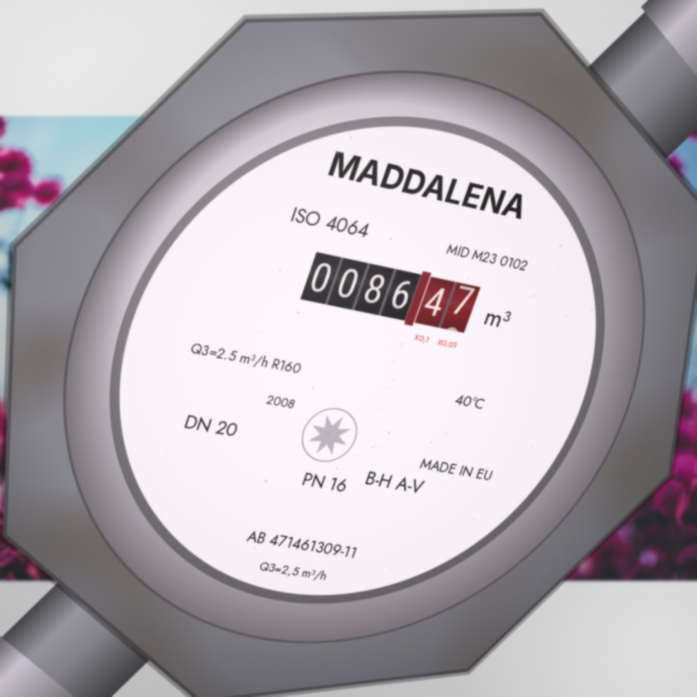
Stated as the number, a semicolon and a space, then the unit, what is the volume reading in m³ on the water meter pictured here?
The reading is 86.47; m³
